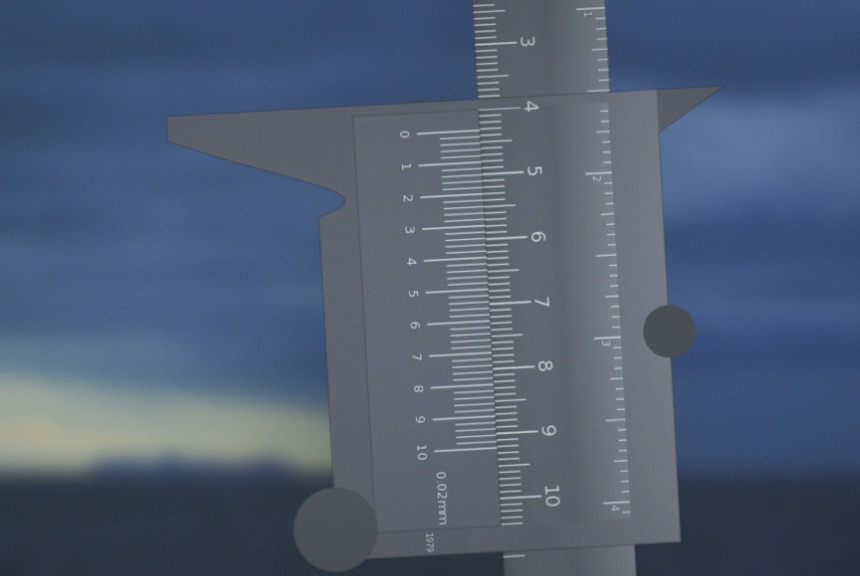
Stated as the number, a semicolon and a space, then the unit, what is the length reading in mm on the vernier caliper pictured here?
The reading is 43.2; mm
